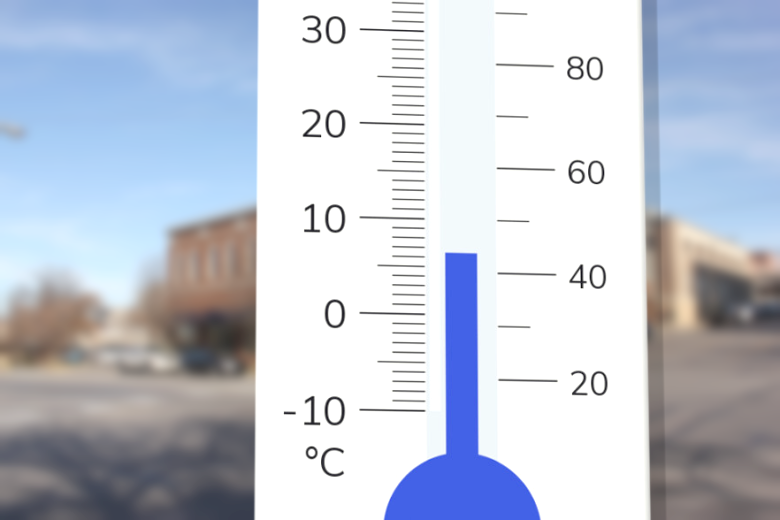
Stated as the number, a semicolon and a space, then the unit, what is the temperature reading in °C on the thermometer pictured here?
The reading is 6.5; °C
